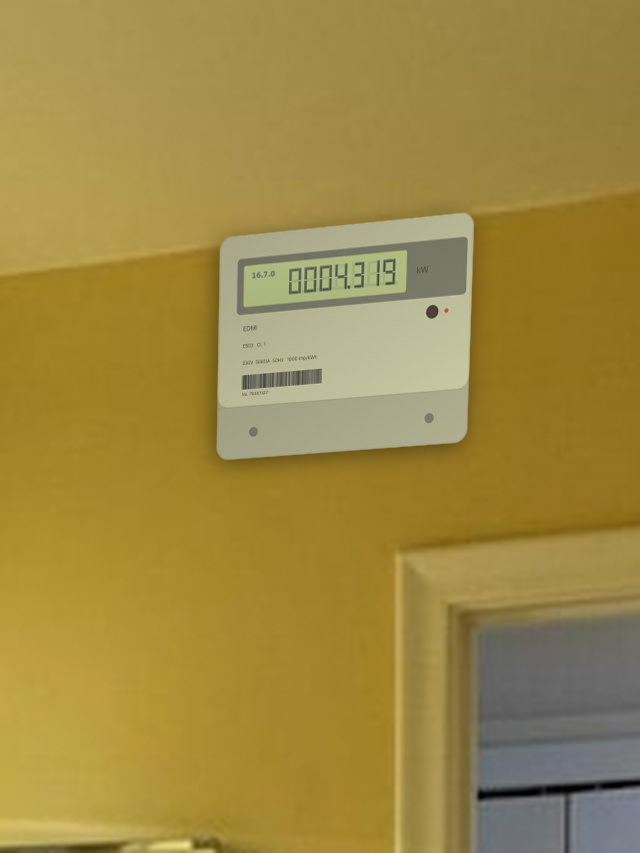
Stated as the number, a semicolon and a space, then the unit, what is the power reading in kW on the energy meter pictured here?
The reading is 4.319; kW
